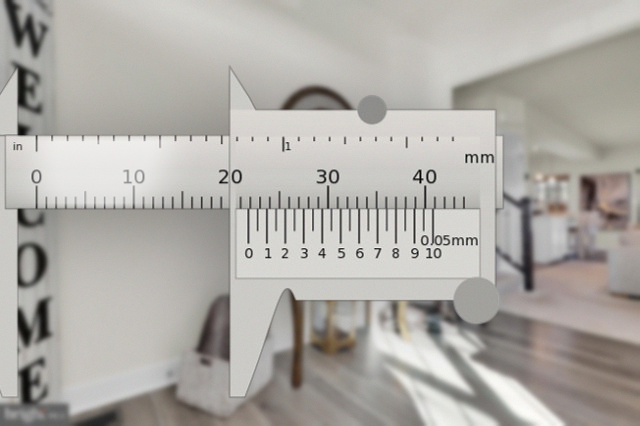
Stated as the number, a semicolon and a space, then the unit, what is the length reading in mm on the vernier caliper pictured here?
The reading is 21.8; mm
